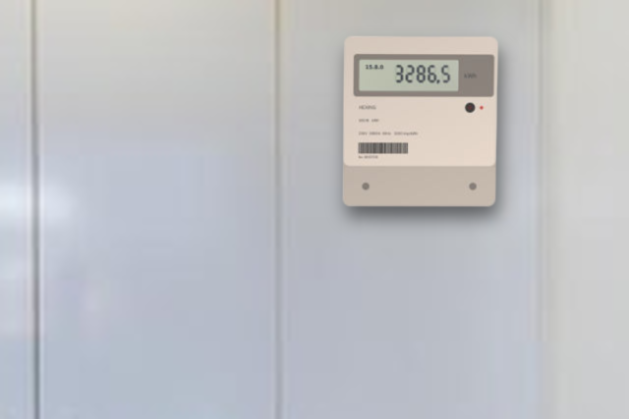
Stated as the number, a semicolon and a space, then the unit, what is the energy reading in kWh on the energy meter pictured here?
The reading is 3286.5; kWh
